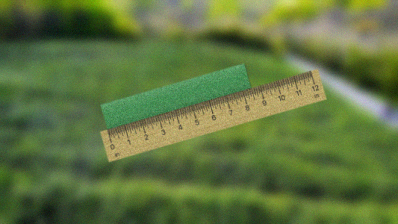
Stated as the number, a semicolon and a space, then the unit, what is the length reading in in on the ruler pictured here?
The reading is 8.5; in
